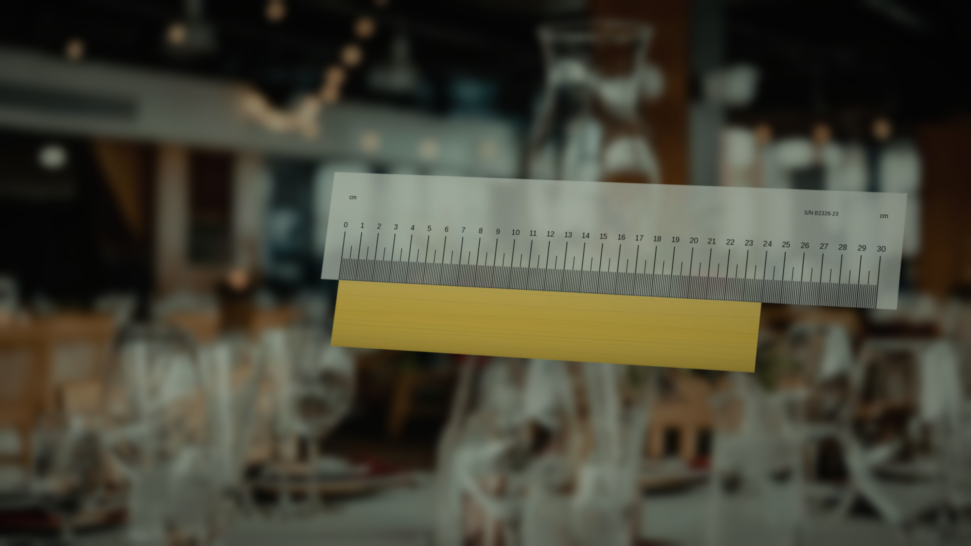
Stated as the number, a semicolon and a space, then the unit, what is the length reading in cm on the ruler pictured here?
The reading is 24; cm
